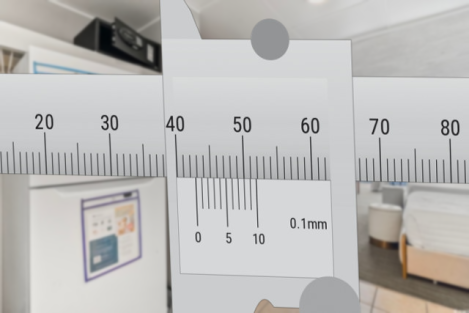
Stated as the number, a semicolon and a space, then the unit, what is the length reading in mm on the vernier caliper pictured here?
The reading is 42.8; mm
